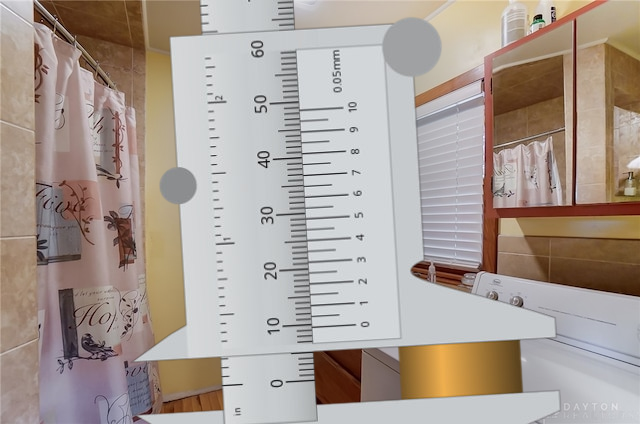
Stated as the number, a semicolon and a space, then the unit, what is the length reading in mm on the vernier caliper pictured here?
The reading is 9.5; mm
